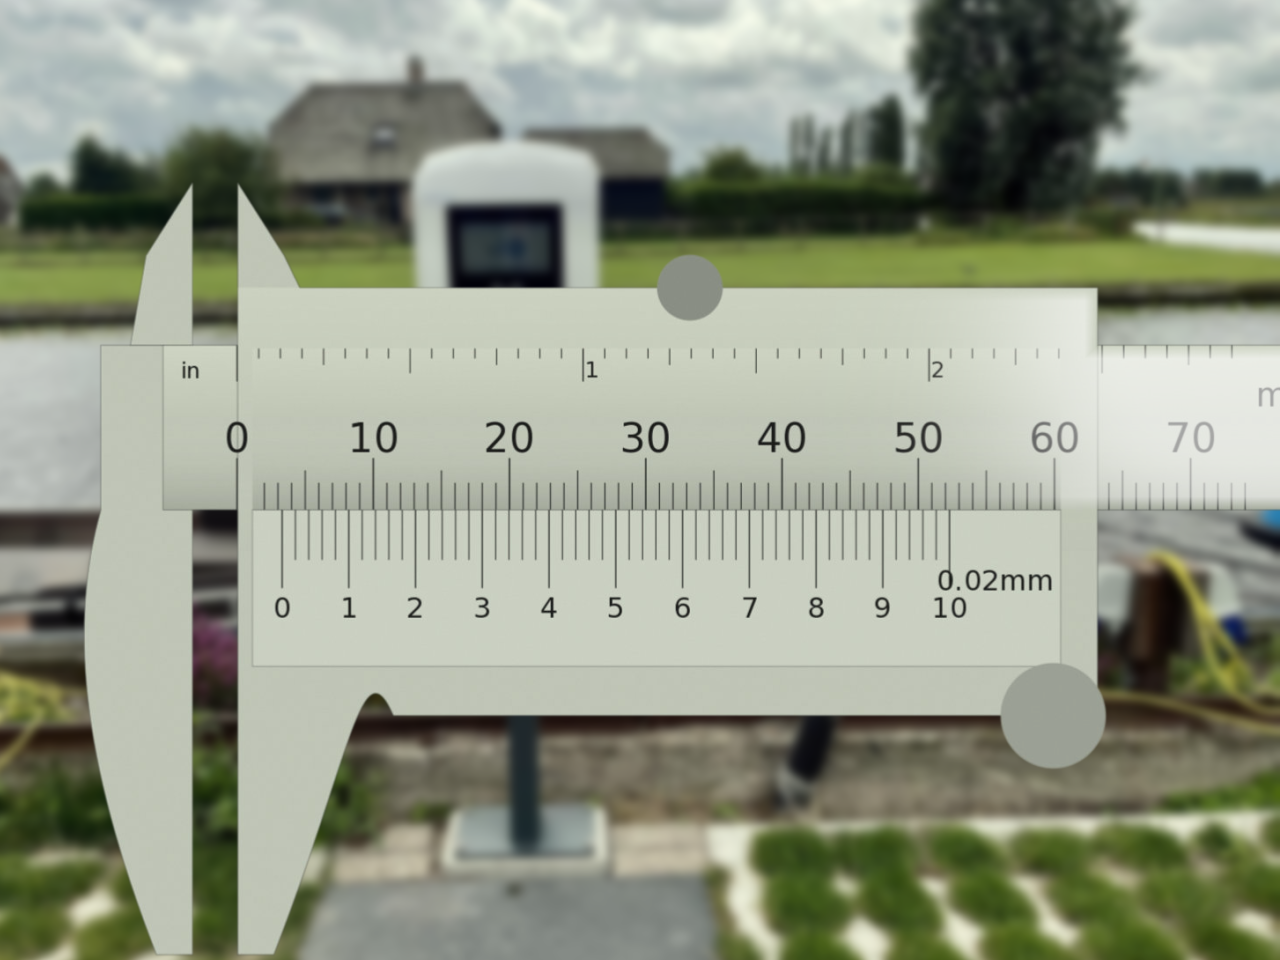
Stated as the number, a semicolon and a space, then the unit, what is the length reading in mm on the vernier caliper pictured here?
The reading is 3.3; mm
